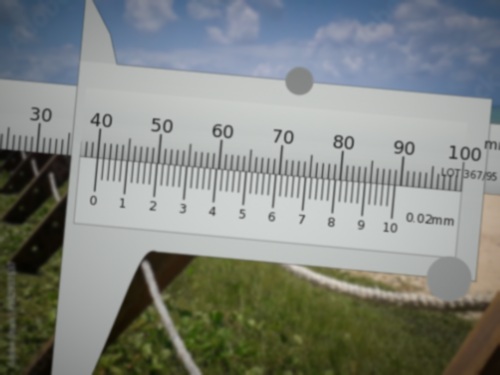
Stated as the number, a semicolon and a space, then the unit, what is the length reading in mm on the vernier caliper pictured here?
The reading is 40.0; mm
